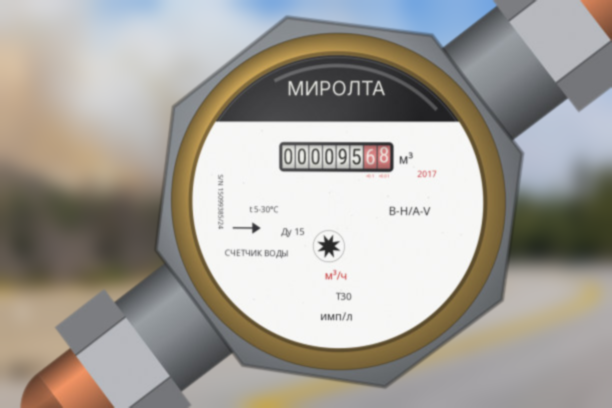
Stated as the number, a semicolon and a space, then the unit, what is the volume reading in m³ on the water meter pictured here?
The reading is 95.68; m³
